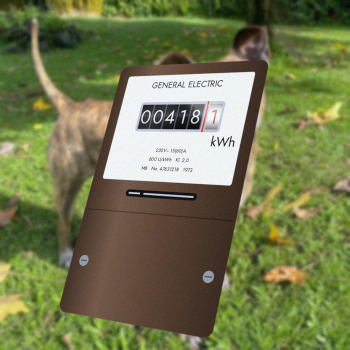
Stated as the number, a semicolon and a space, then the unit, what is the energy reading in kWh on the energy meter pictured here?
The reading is 418.1; kWh
